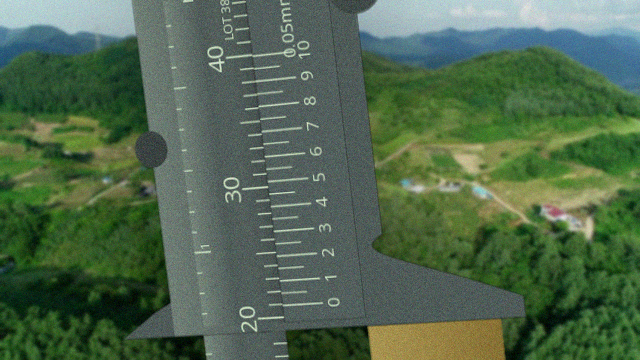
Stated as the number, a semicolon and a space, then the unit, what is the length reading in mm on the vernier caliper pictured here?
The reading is 20.9; mm
